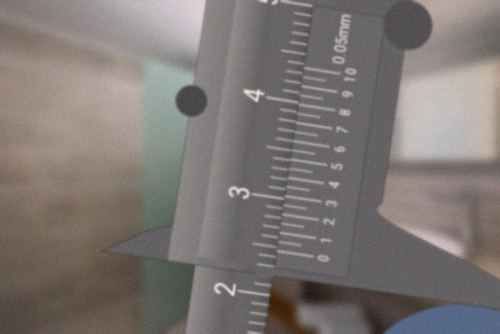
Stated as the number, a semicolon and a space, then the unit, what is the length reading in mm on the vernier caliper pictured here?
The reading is 24.6; mm
